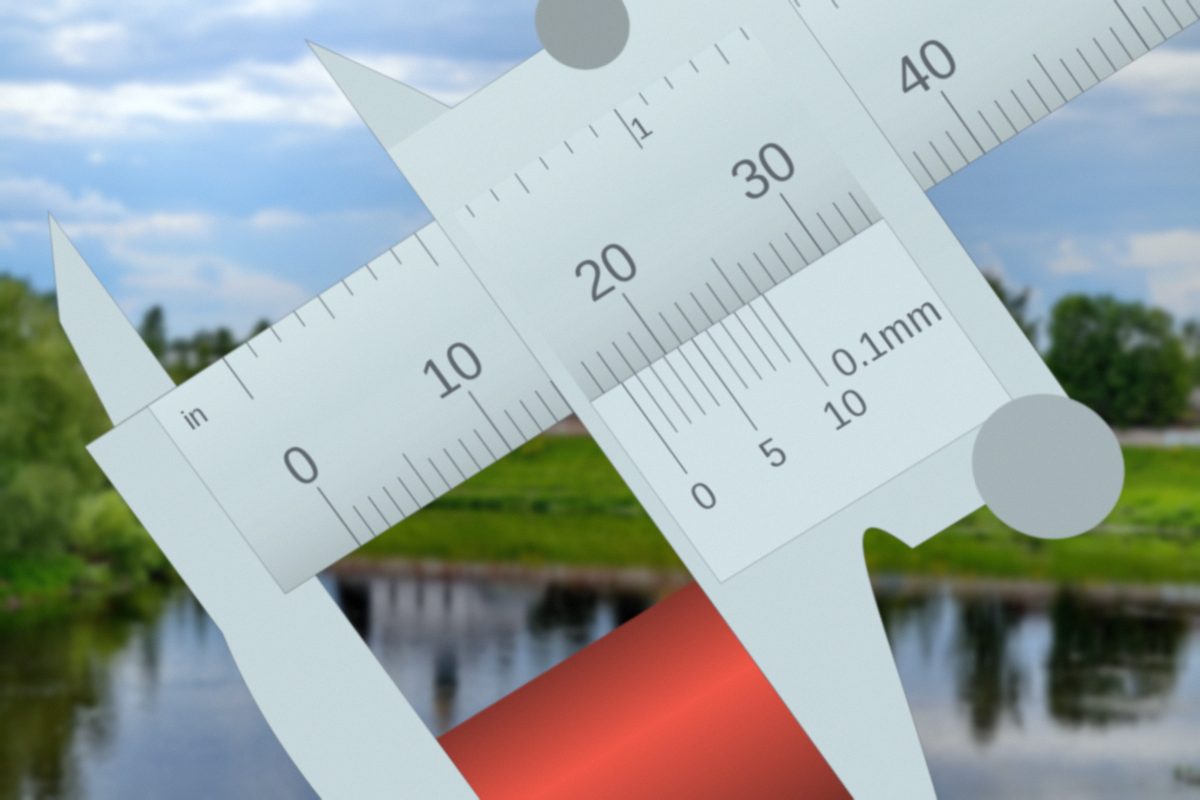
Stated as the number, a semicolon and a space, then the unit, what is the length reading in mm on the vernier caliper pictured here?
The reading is 17.1; mm
